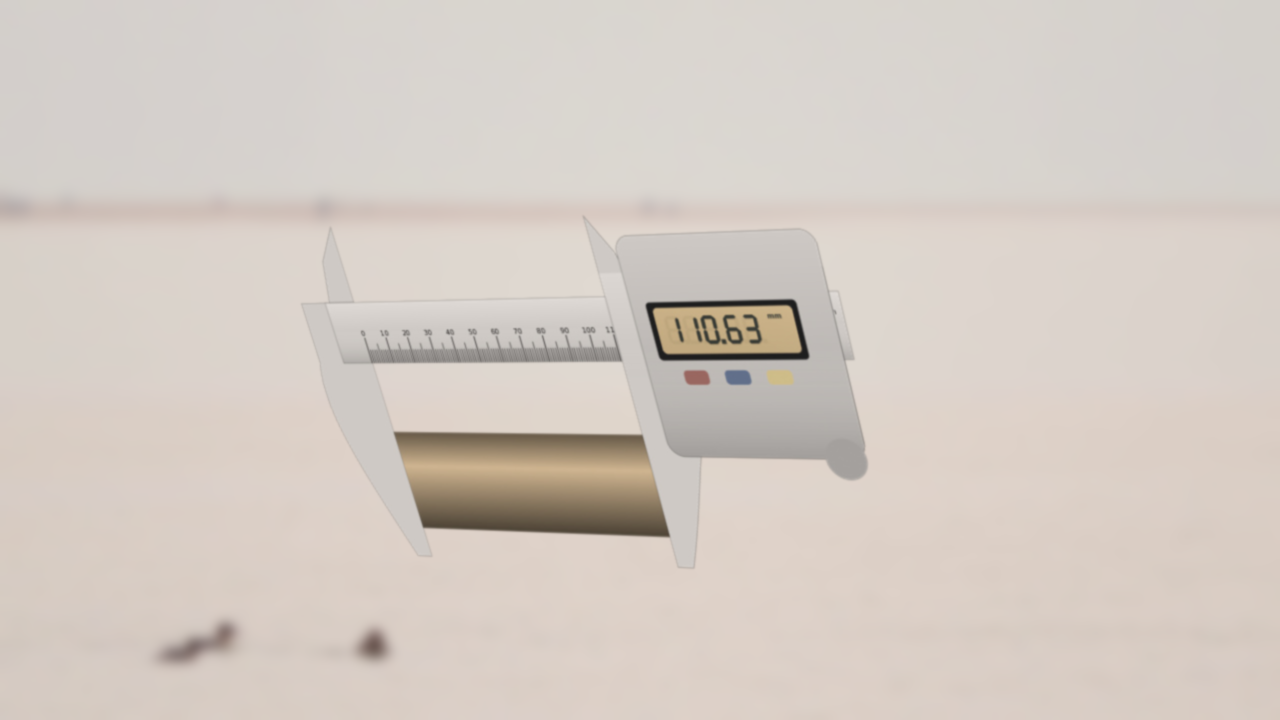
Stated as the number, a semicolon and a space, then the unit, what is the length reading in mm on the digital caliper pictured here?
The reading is 110.63; mm
